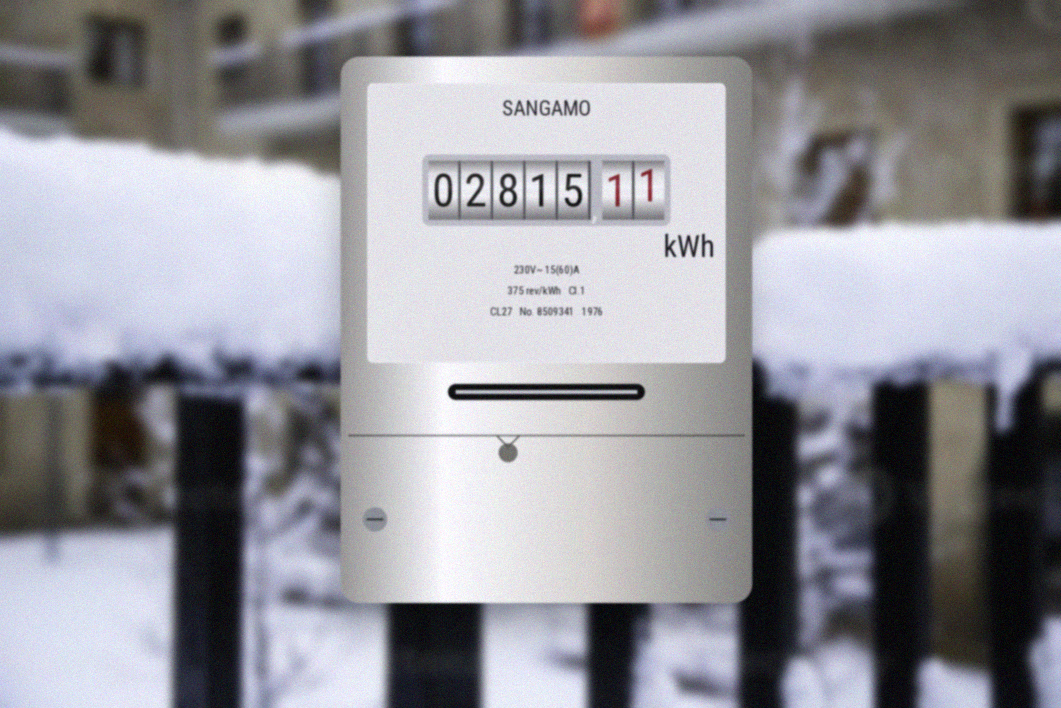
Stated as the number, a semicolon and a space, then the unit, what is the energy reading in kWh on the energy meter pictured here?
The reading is 2815.11; kWh
